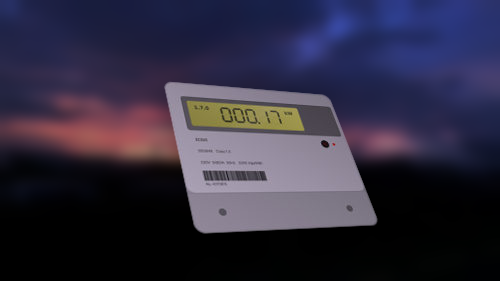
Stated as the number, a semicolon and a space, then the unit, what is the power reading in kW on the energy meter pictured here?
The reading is 0.17; kW
